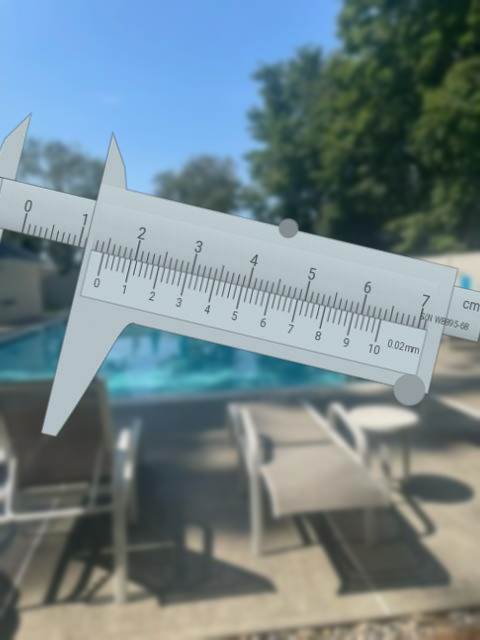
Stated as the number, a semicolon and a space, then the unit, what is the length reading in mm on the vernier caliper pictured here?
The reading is 14.4; mm
